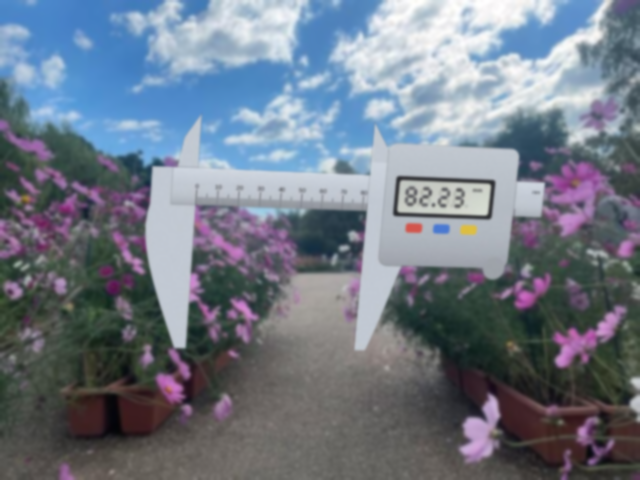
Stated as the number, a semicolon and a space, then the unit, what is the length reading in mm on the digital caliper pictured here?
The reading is 82.23; mm
